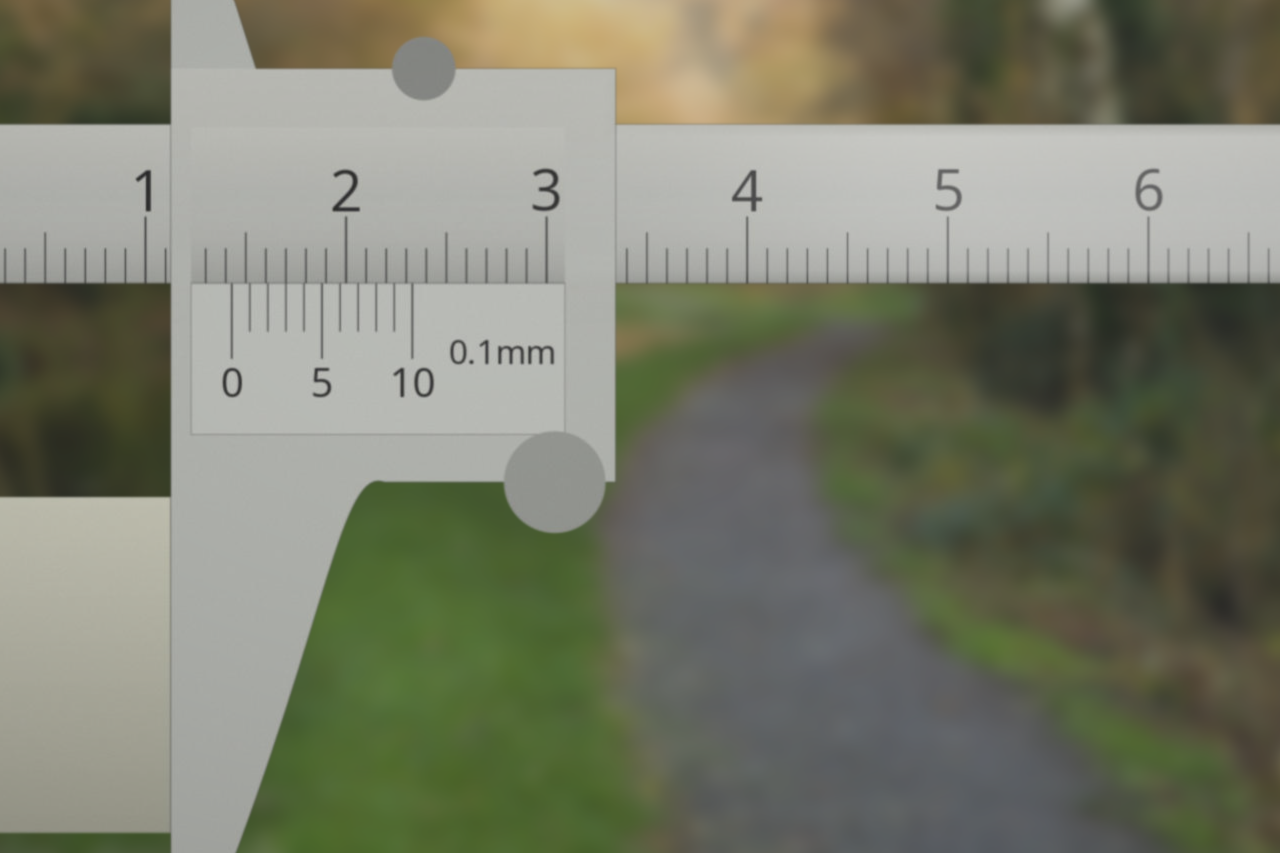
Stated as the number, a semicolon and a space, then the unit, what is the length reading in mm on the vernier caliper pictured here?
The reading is 14.3; mm
